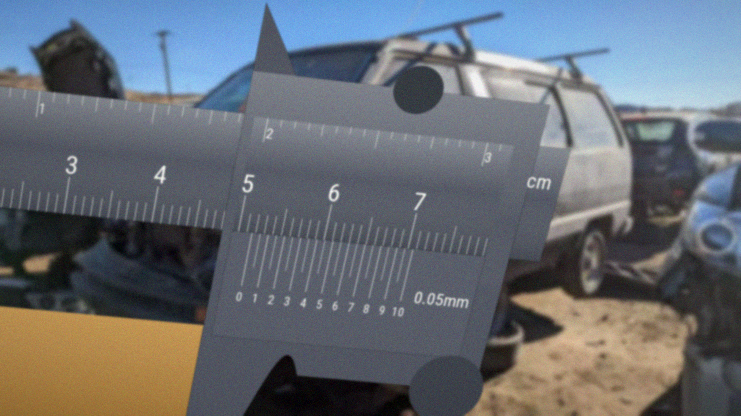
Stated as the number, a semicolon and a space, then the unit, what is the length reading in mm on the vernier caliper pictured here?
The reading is 51.6; mm
